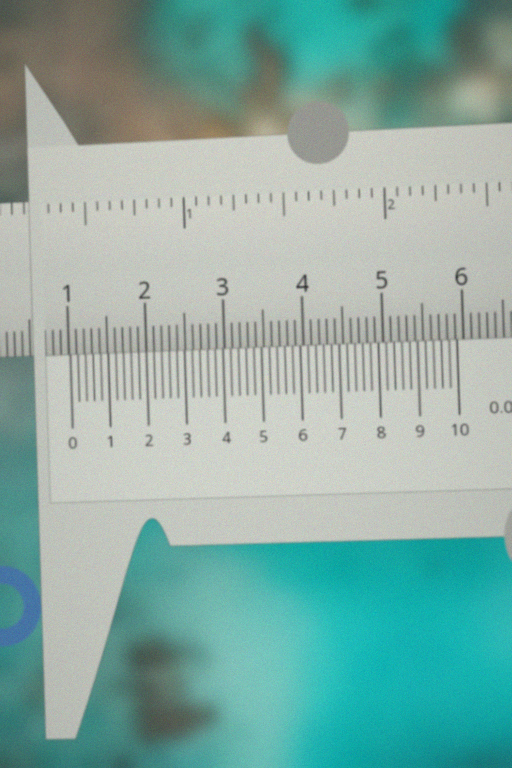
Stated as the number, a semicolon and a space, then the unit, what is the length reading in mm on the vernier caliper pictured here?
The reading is 10.2; mm
